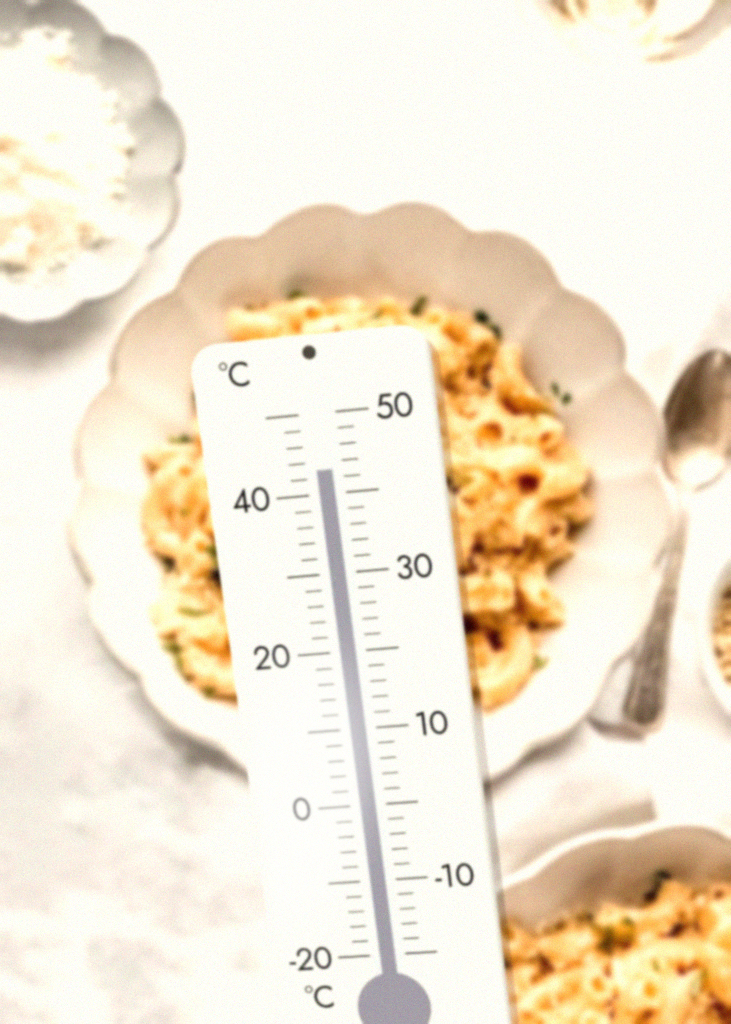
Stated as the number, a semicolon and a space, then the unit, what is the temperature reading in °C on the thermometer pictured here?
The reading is 43; °C
